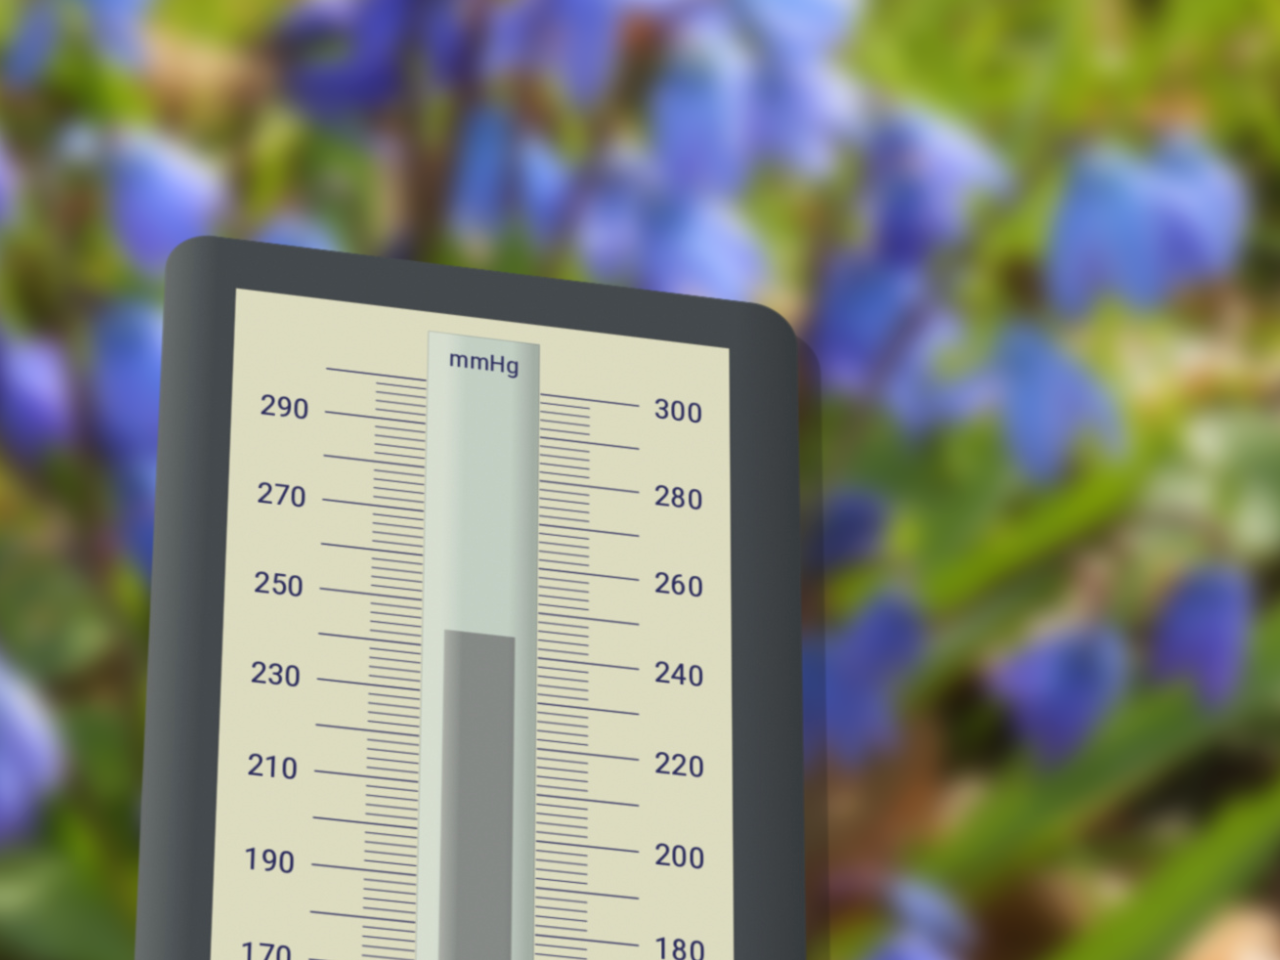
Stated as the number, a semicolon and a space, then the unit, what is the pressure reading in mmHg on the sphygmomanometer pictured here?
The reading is 244; mmHg
